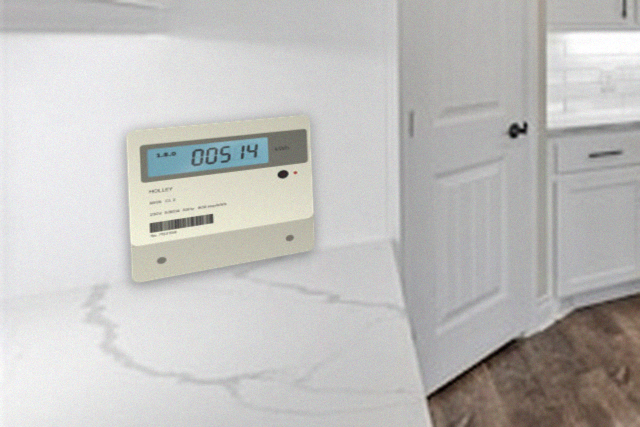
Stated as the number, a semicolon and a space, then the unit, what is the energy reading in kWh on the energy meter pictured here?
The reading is 514; kWh
